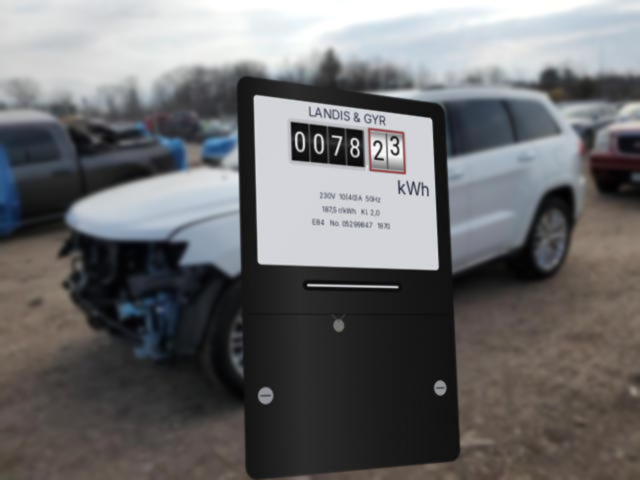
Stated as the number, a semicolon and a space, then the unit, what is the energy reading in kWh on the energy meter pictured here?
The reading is 78.23; kWh
